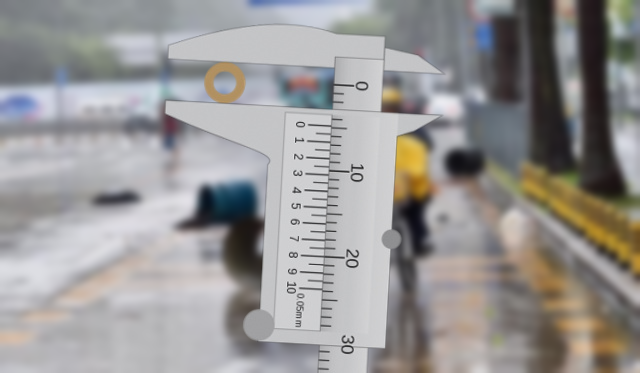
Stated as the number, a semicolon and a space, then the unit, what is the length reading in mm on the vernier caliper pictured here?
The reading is 4.8; mm
